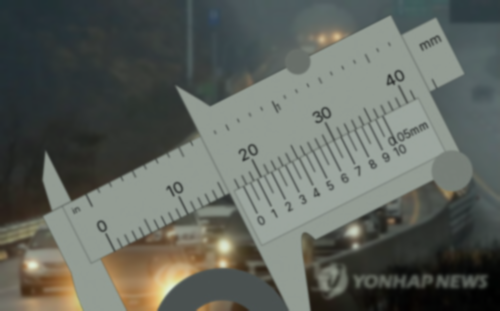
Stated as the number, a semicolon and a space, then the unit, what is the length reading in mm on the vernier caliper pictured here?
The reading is 17.6; mm
